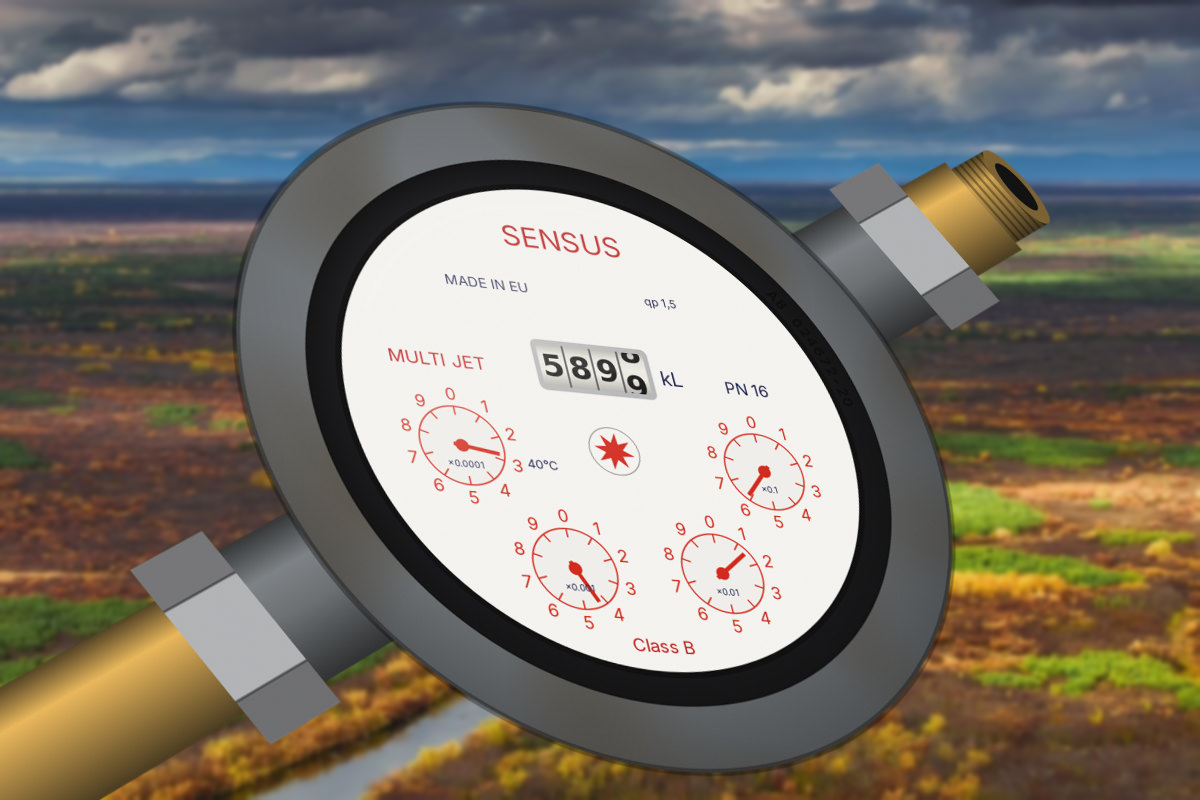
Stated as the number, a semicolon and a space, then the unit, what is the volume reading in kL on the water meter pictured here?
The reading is 5898.6142; kL
